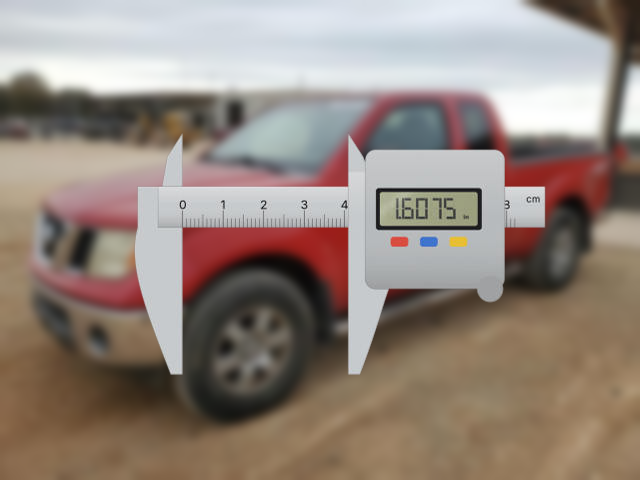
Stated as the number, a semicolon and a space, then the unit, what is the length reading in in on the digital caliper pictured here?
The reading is 1.6075; in
